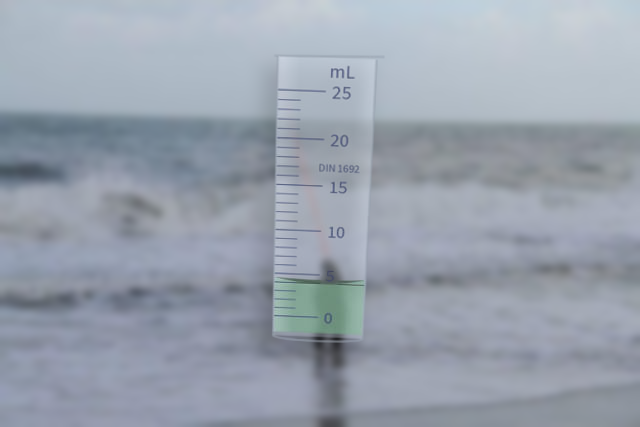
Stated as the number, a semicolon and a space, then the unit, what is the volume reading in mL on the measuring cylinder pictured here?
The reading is 4; mL
